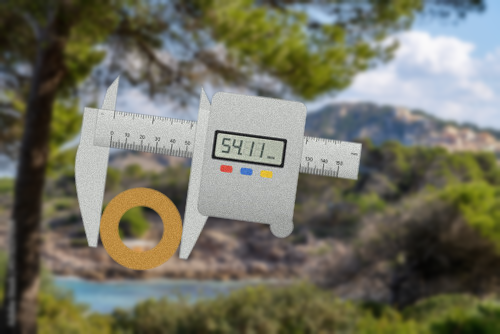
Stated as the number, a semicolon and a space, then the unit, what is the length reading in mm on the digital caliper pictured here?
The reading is 54.11; mm
